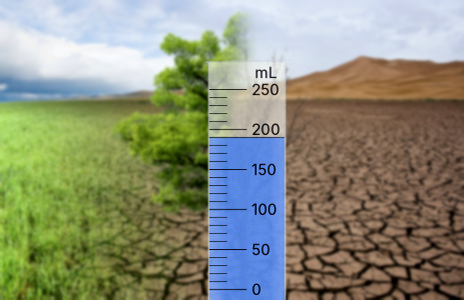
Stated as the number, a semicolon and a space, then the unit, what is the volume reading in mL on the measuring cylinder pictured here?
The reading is 190; mL
